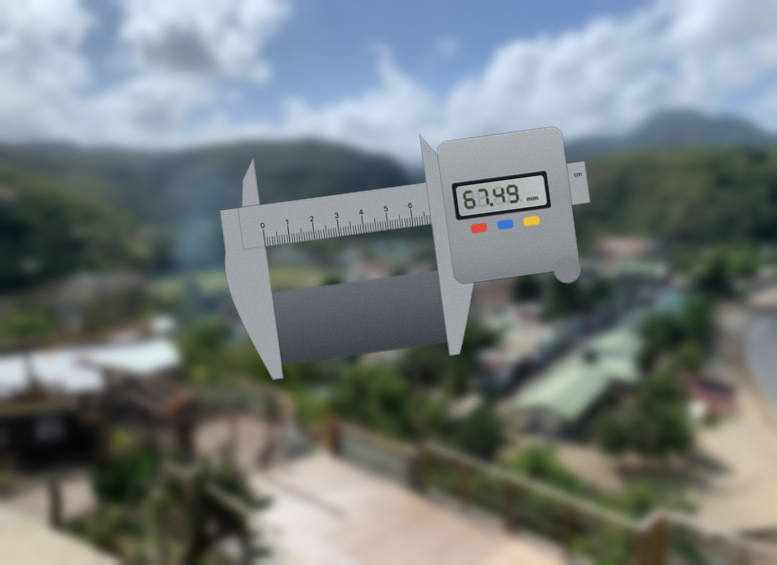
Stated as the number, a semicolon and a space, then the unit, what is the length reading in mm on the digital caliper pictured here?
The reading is 67.49; mm
